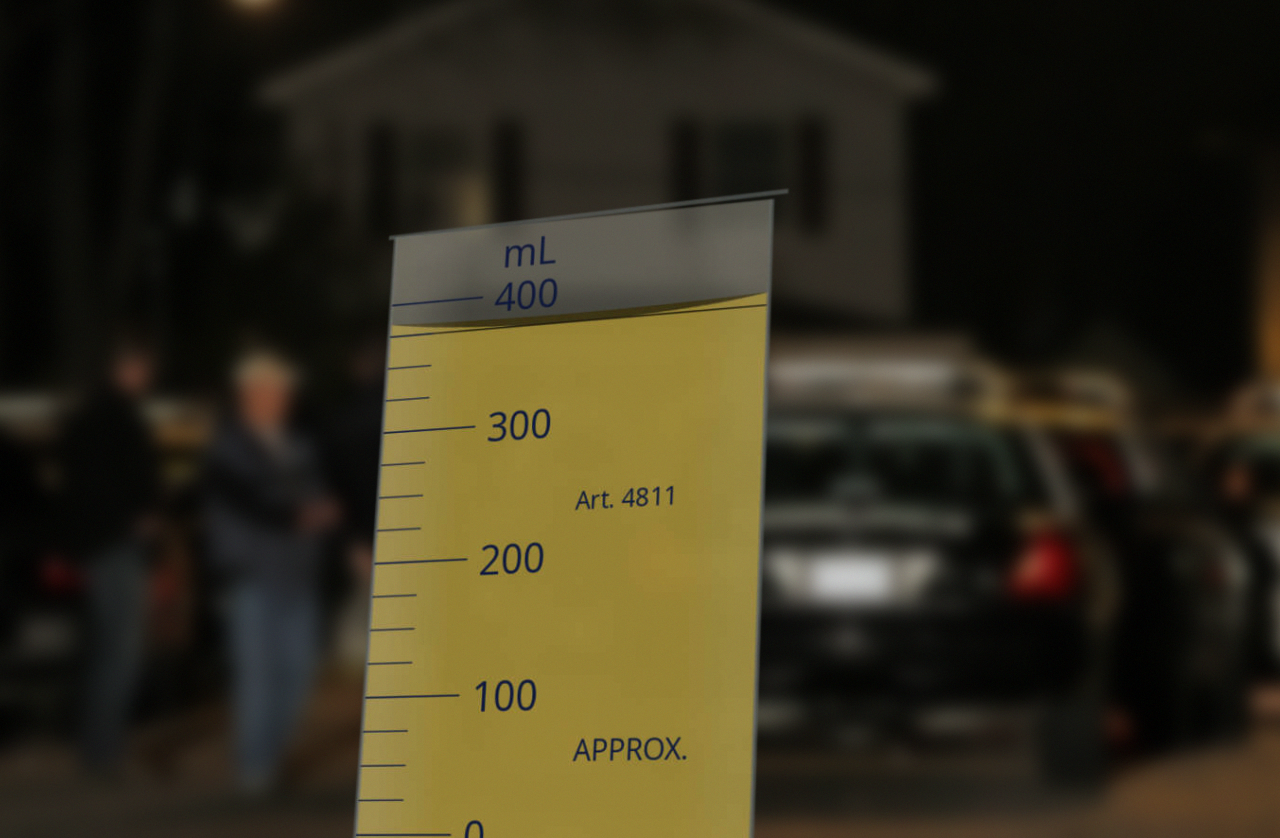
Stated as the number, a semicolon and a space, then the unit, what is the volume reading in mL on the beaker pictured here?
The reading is 375; mL
